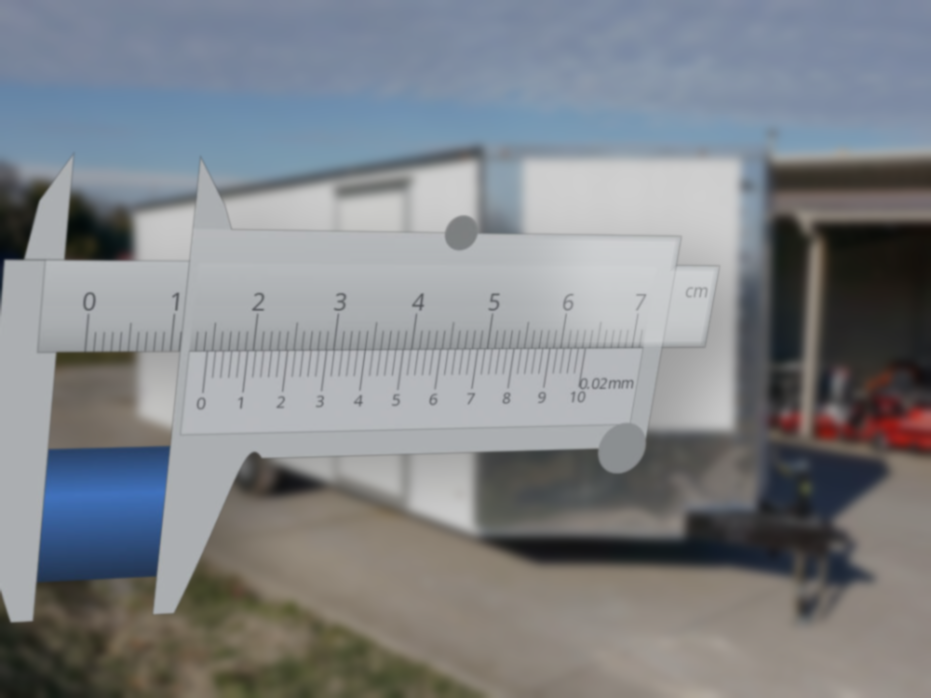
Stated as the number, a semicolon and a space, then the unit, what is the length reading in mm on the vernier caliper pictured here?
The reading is 14.4; mm
